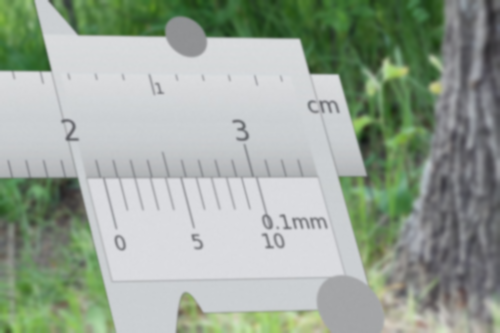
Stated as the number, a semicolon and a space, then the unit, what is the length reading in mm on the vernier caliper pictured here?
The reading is 21.2; mm
